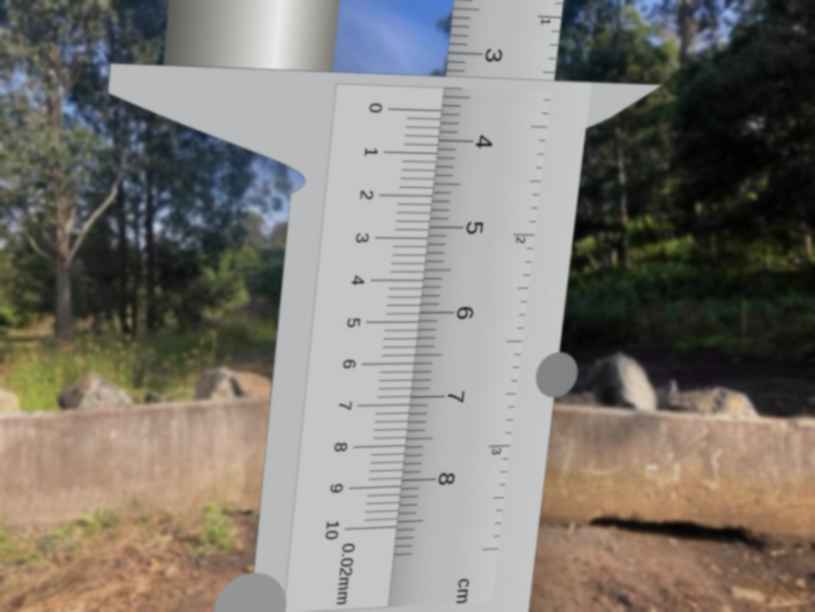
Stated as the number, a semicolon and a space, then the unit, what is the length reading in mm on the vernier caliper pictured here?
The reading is 36.6; mm
